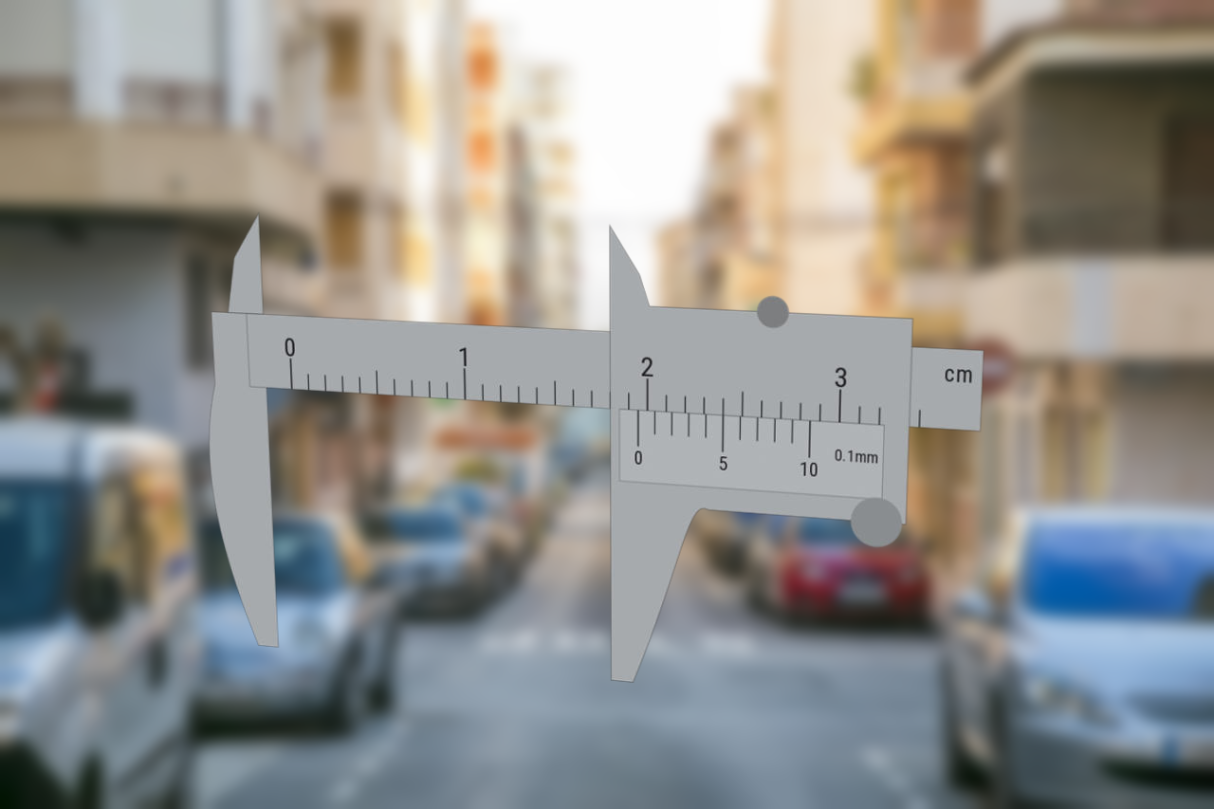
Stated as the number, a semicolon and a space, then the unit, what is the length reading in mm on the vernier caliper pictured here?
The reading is 19.5; mm
